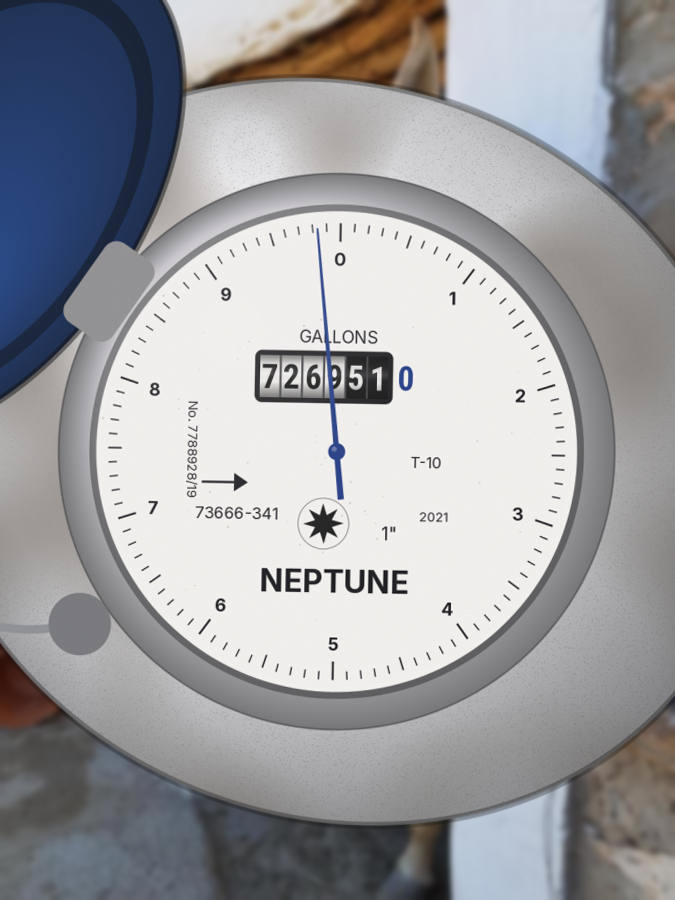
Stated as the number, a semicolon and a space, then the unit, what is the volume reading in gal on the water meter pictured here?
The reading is 7269509.8; gal
